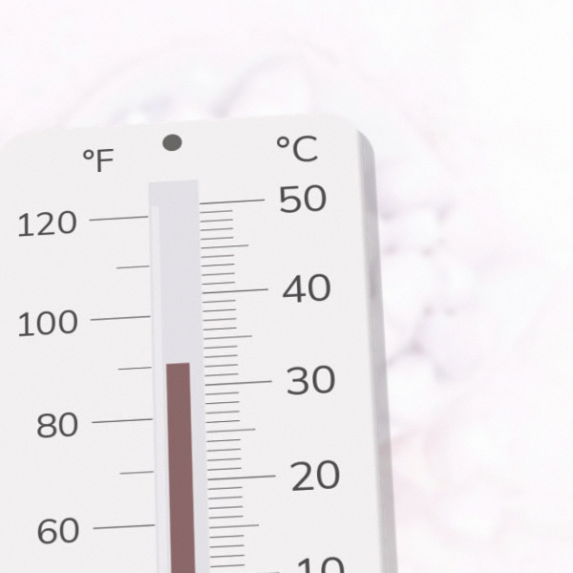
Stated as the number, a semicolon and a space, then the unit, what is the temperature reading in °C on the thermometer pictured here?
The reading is 32.5; °C
